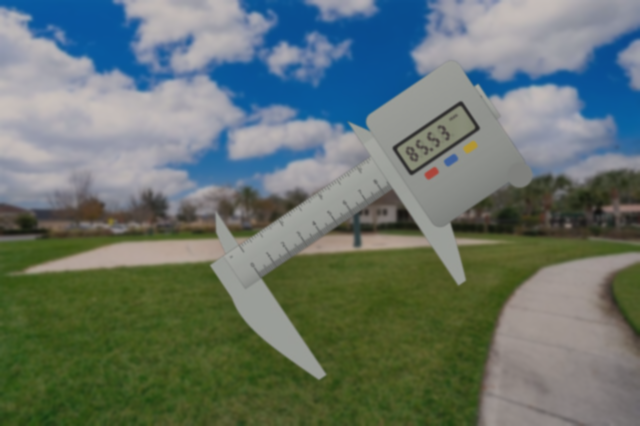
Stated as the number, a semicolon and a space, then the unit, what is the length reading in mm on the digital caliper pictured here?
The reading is 85.53; mm
